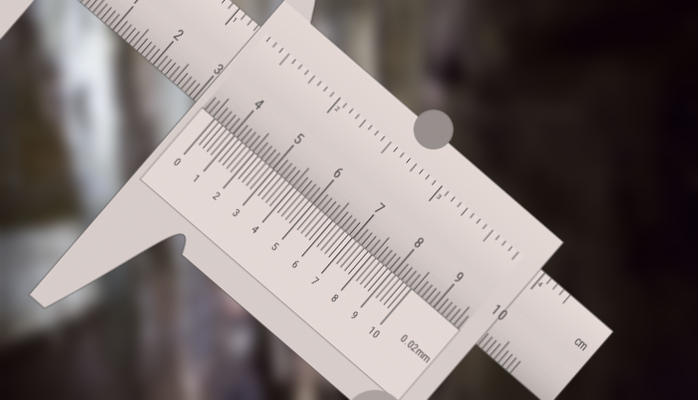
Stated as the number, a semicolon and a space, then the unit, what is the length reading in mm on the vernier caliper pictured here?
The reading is 35.5; mm
